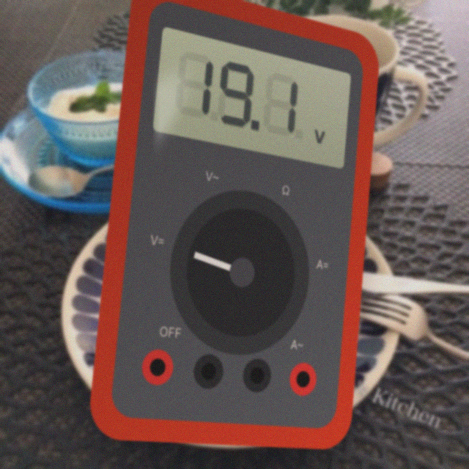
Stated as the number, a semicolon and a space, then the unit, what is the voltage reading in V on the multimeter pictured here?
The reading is 19.1; V
